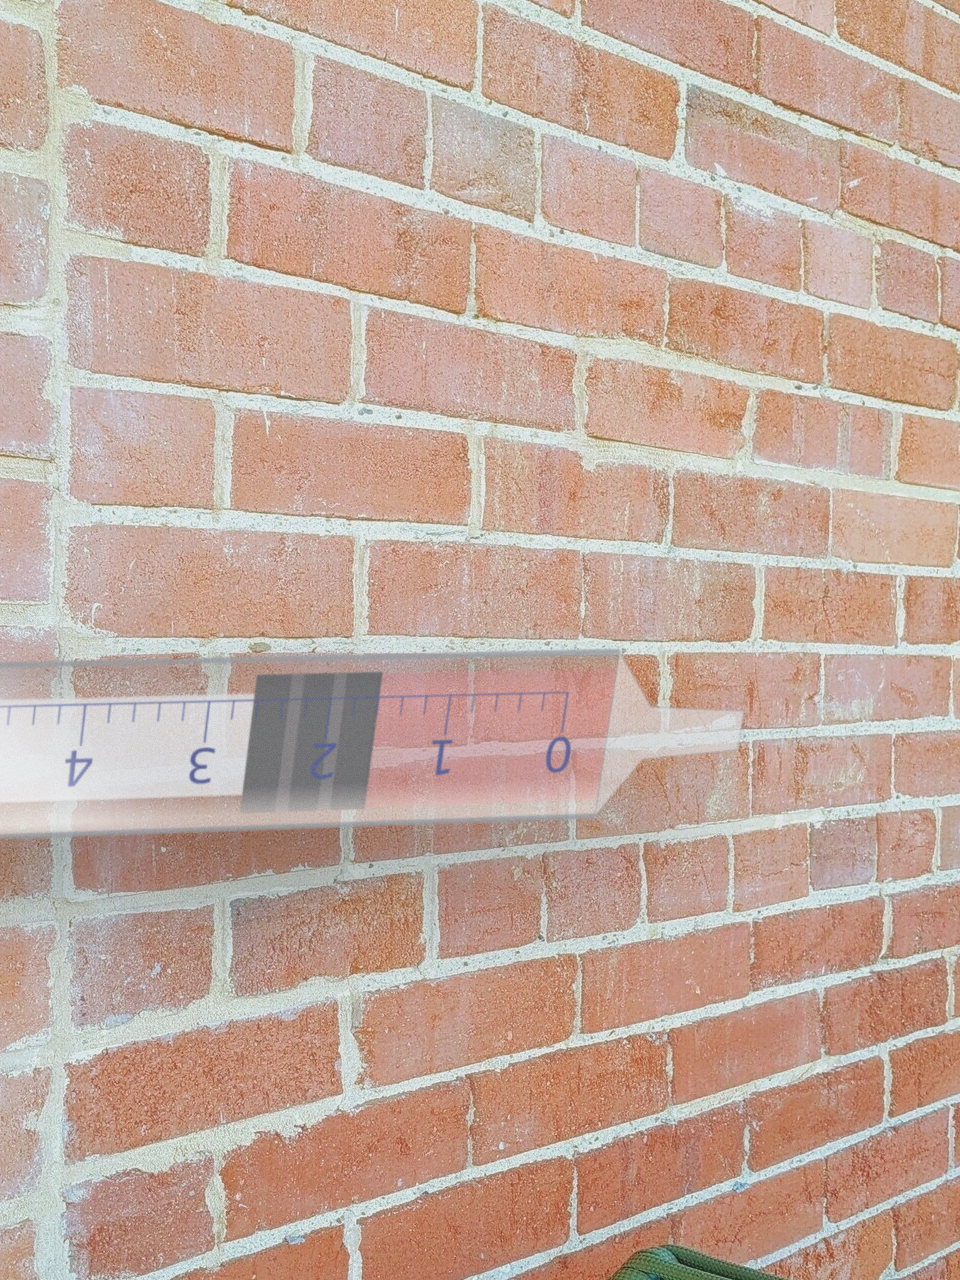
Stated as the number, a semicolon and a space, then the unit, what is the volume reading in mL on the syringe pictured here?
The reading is 1.6; mL
